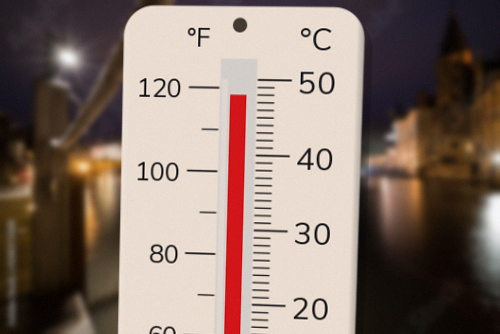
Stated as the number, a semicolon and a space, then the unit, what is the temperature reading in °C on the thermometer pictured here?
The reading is 48; °C
